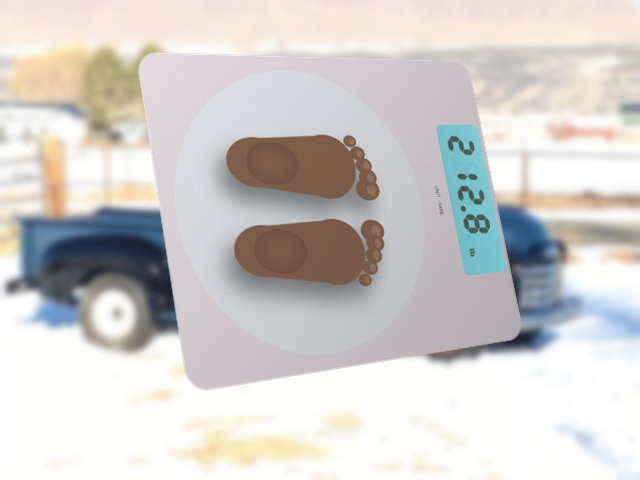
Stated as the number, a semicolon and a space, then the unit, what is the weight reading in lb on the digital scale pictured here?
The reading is 212.8; lb
